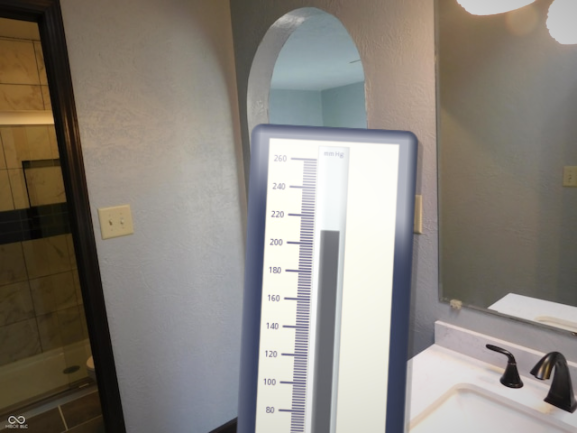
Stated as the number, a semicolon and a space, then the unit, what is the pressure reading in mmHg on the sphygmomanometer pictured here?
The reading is 210; mmHg
